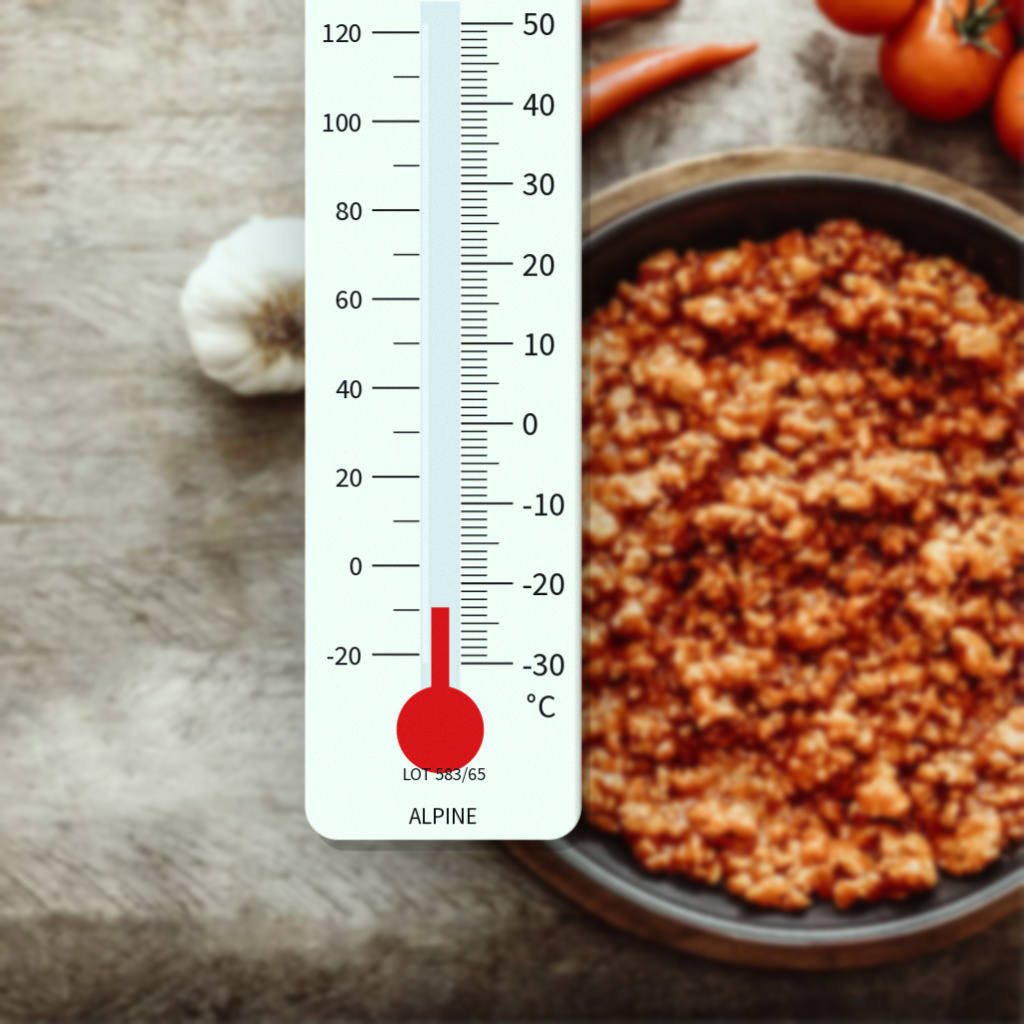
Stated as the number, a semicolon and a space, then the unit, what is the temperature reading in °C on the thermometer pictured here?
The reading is -23; °C
